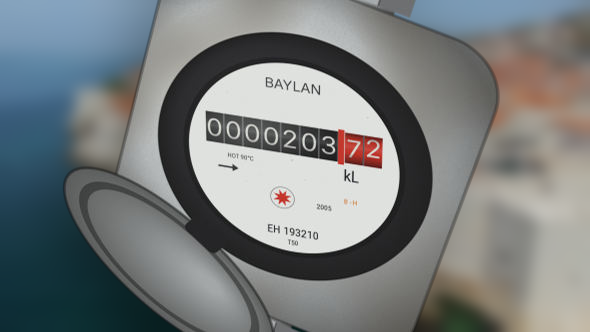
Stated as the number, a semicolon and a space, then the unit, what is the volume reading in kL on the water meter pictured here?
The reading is 203.72; kL
